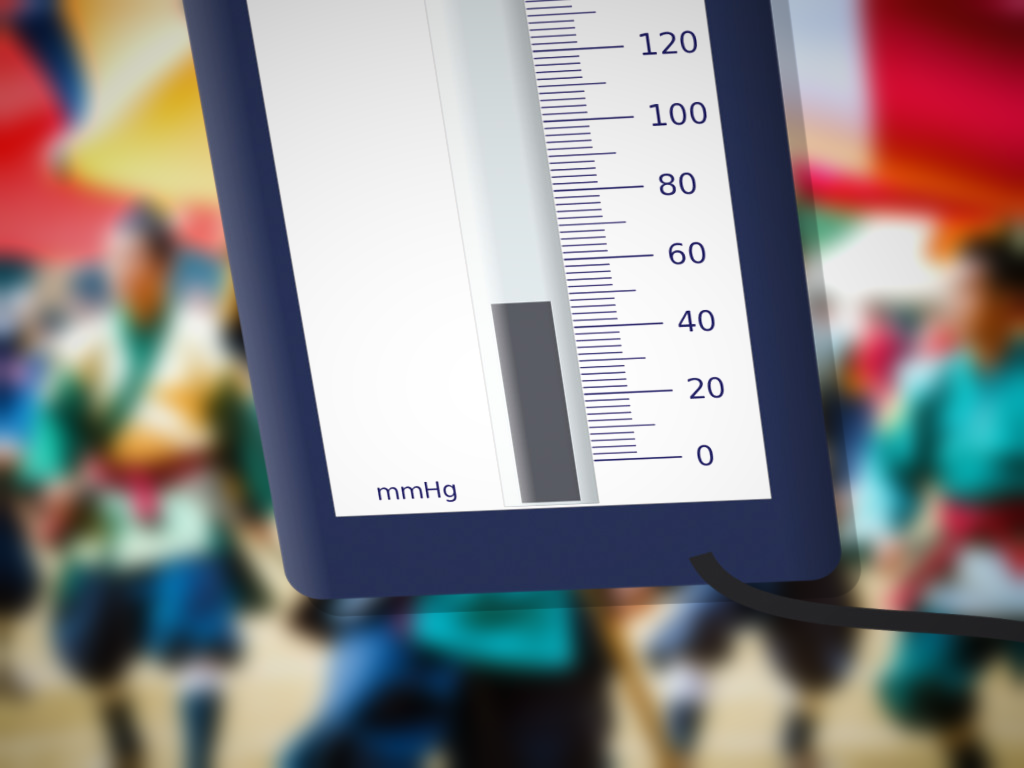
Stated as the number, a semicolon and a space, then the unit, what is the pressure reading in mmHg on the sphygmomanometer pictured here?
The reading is 48; mmHg
